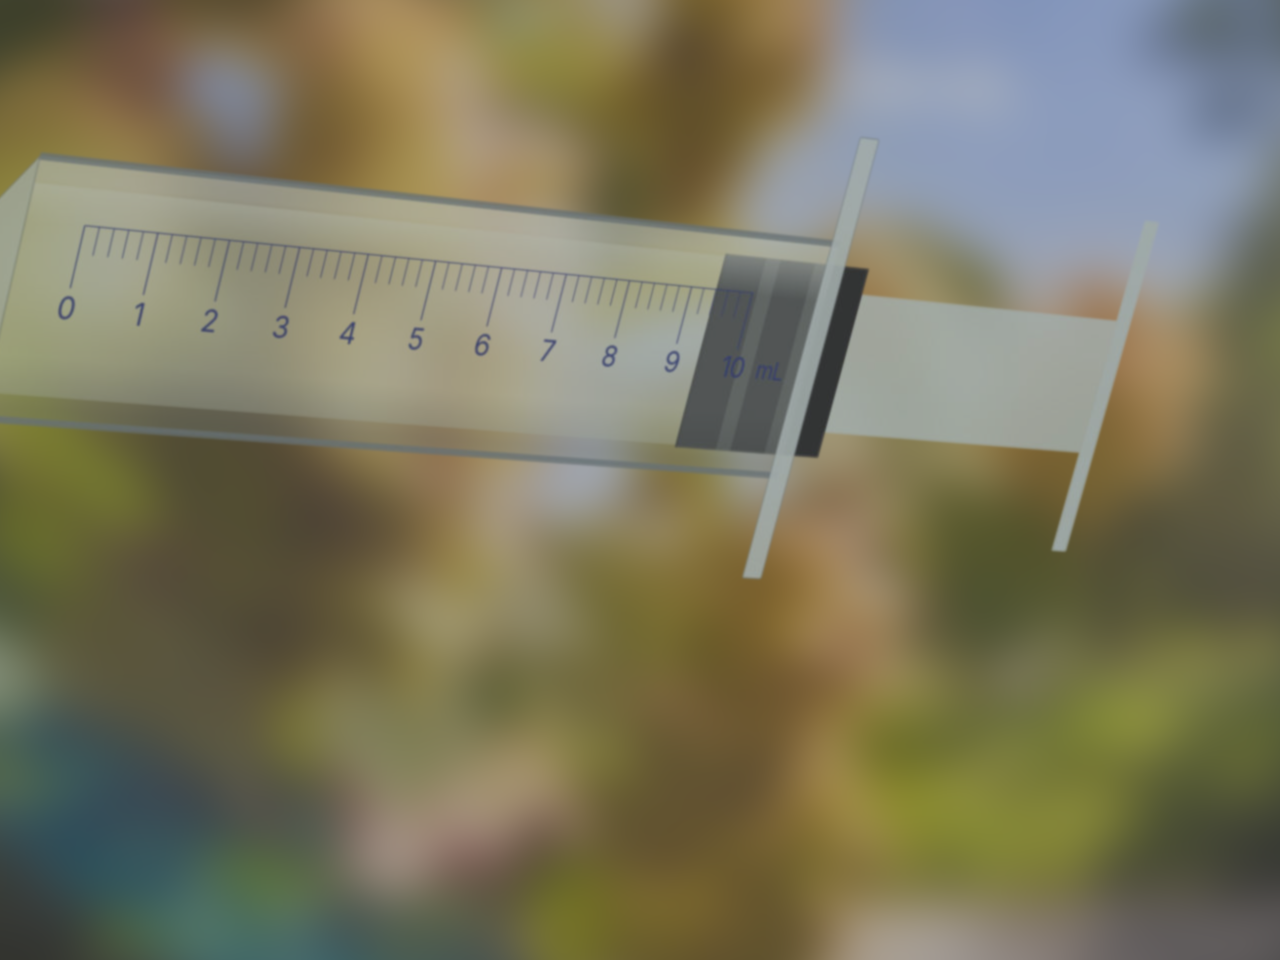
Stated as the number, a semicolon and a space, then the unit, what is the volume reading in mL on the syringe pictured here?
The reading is 9.4; mL
